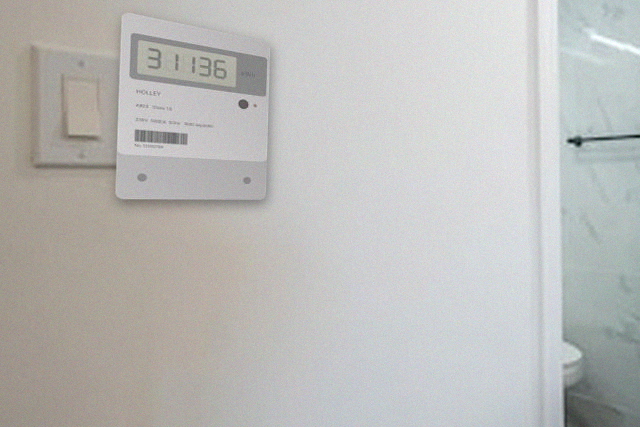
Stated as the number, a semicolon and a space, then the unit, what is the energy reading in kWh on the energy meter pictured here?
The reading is 31136; kWh
